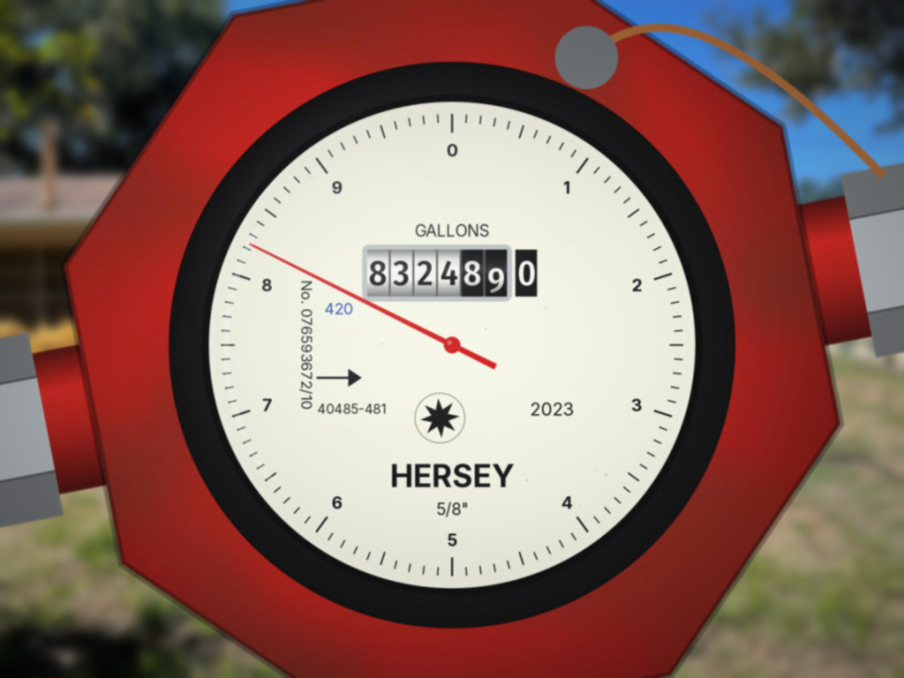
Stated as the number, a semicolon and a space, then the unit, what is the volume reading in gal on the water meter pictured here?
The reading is 8324888.2; gal
